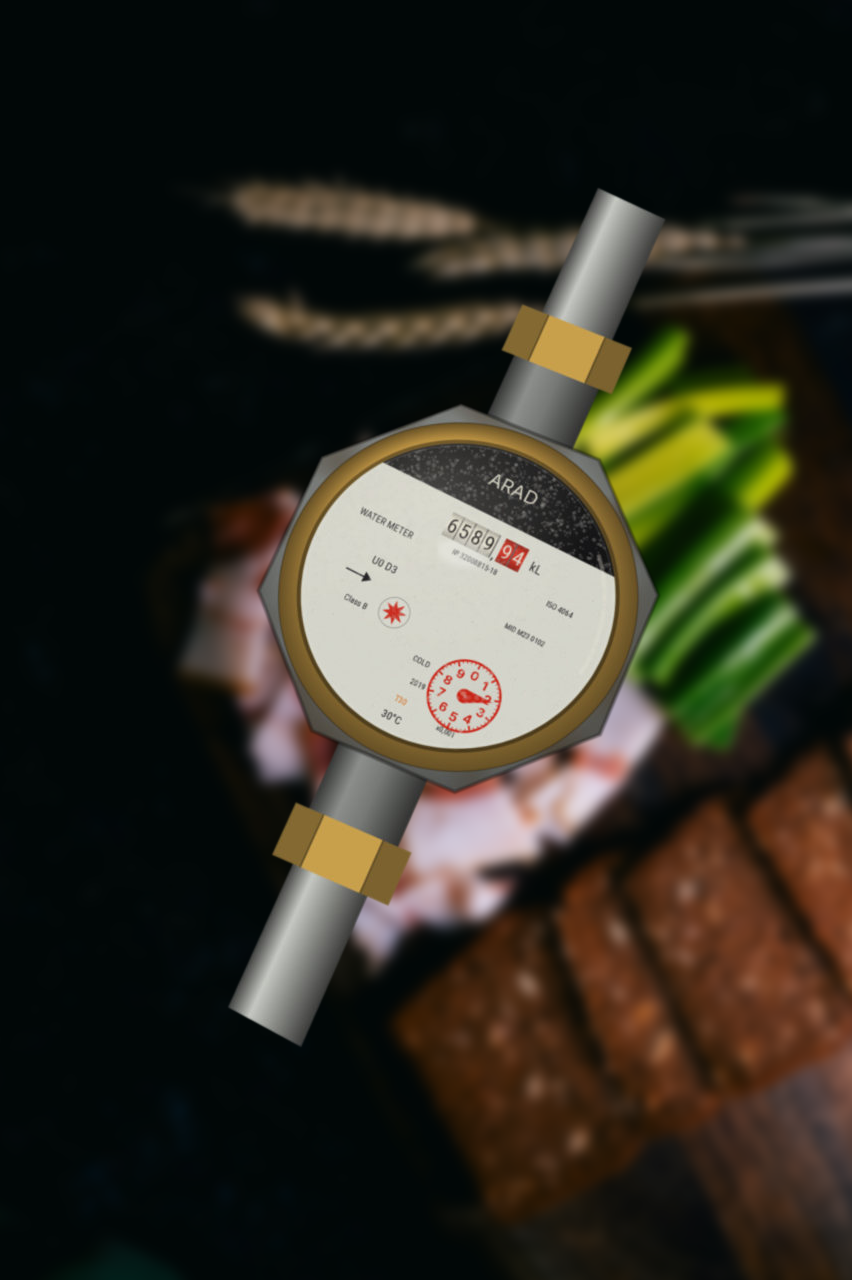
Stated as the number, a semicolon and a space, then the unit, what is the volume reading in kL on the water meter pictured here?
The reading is 6589.942; kL
